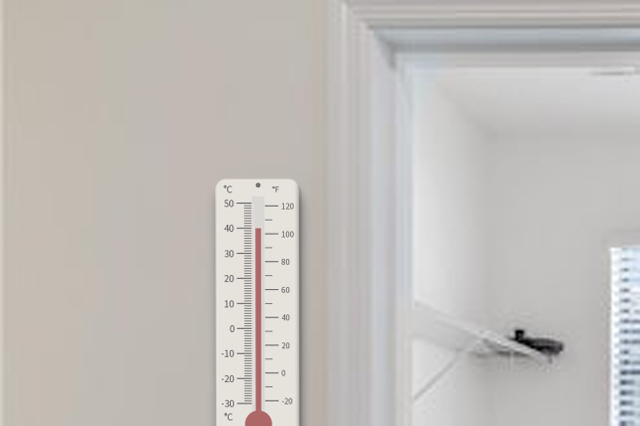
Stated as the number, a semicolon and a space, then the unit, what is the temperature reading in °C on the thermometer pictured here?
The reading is 40; °C
